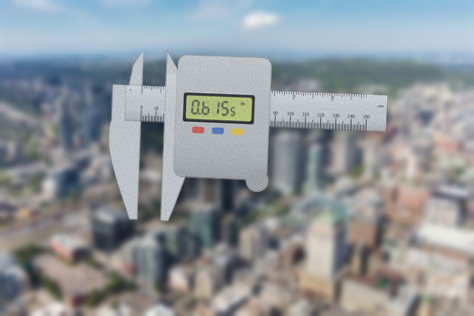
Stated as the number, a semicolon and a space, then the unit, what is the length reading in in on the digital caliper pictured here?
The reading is 0.6155; in
